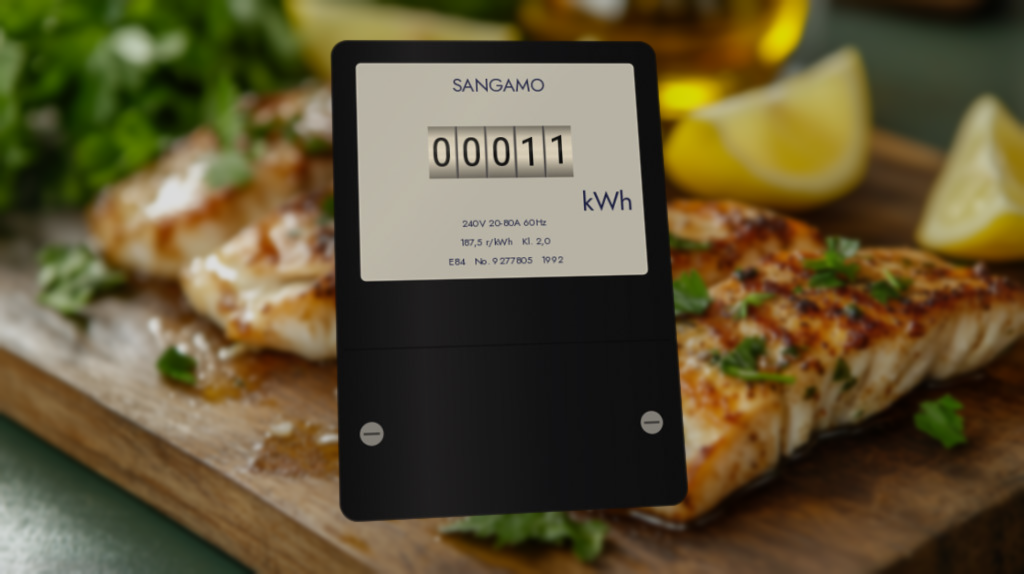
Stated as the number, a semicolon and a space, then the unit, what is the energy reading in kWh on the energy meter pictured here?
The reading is 11; kWh
